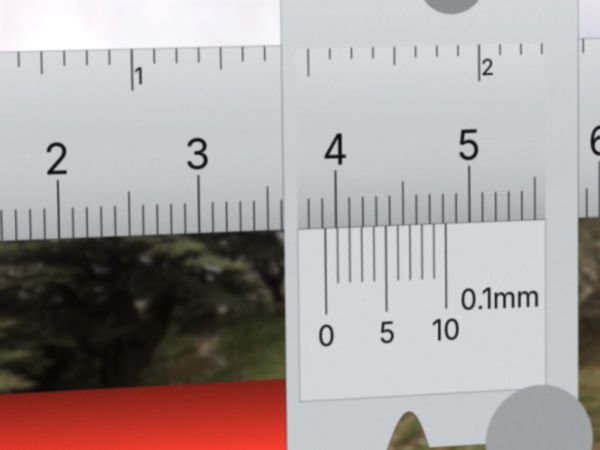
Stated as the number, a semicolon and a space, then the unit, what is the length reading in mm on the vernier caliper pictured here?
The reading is 39.2; mm
